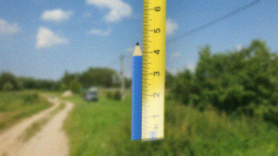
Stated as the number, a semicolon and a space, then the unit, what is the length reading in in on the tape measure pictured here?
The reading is 4.5; in
